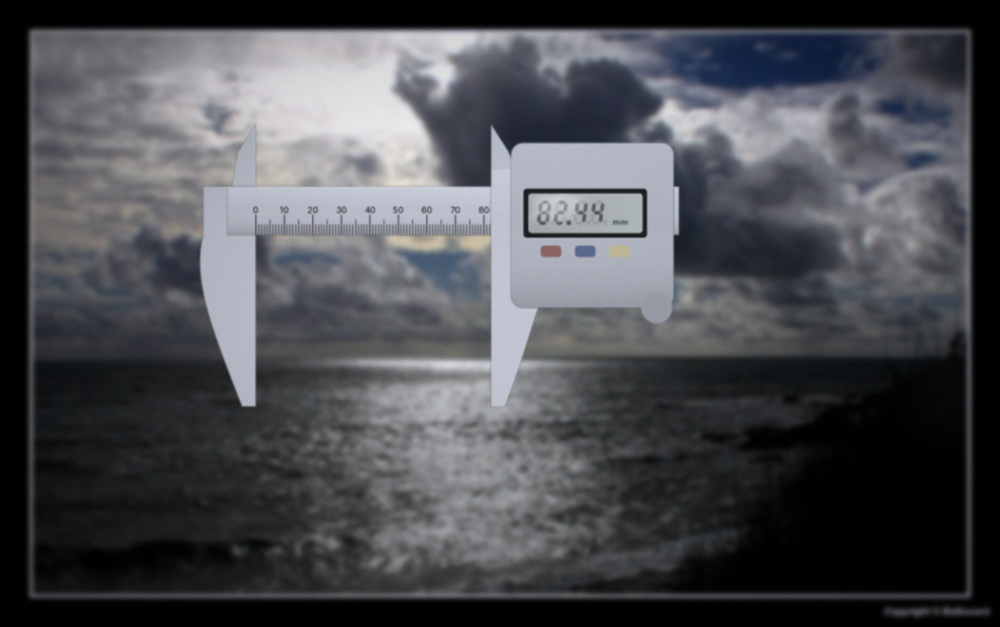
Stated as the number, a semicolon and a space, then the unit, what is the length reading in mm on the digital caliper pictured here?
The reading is 82.44; mm
